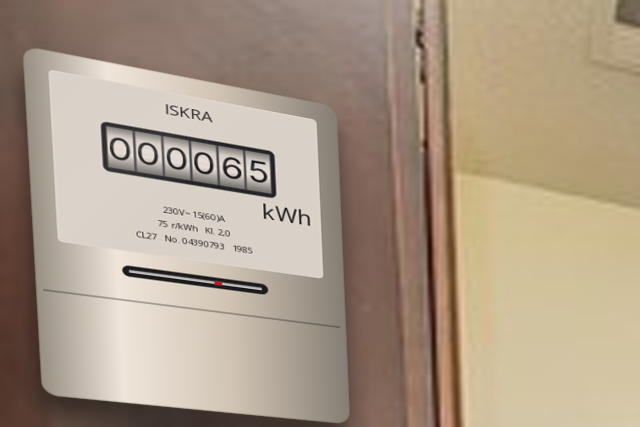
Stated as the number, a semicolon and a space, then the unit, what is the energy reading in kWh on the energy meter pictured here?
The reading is 65; kWh
